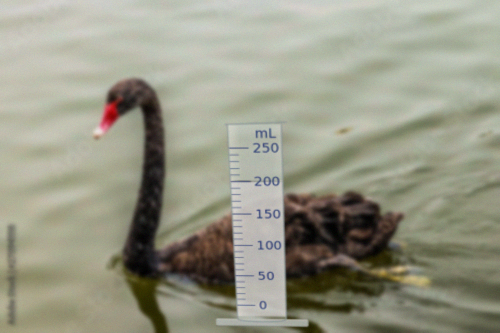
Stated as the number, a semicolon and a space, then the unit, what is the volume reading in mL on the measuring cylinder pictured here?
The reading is 200; mL
